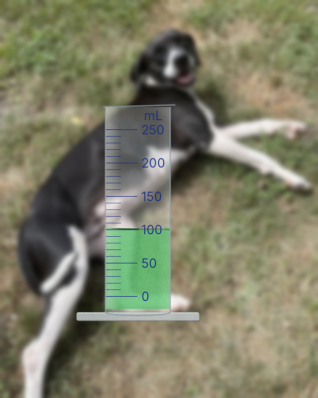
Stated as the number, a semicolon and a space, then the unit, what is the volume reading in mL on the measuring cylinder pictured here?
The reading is 100; mL
